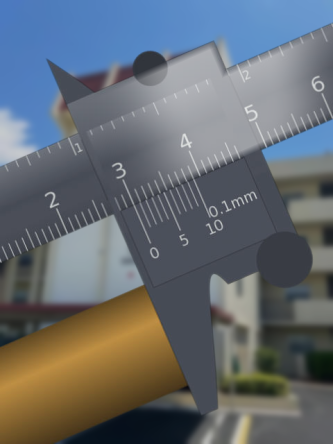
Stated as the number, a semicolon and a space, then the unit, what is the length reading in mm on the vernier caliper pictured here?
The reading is 30.0; mm
